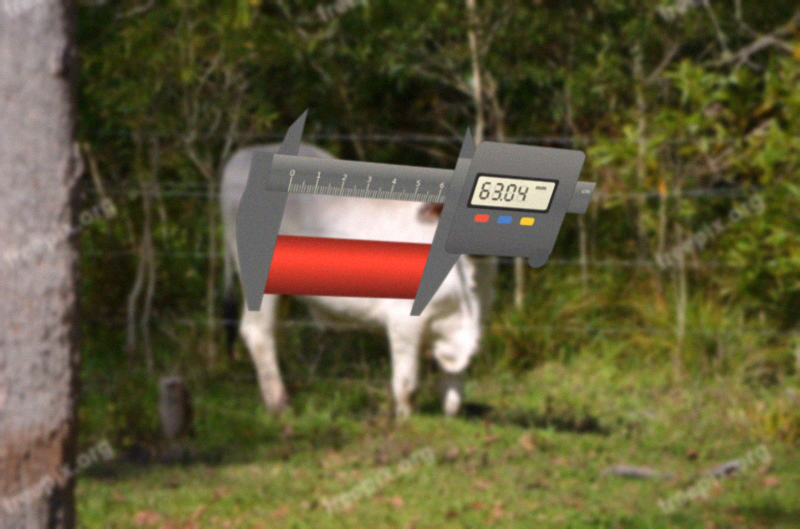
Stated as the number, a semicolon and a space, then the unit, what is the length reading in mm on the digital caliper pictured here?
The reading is 63.04; mm
